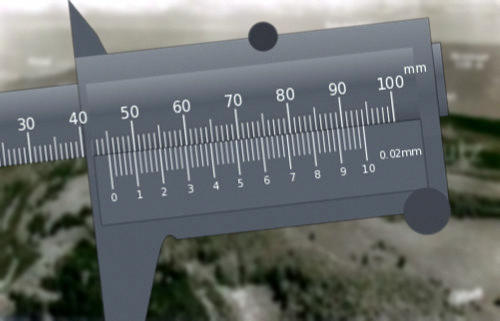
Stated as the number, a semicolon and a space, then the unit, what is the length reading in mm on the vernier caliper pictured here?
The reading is 45.0; mm
